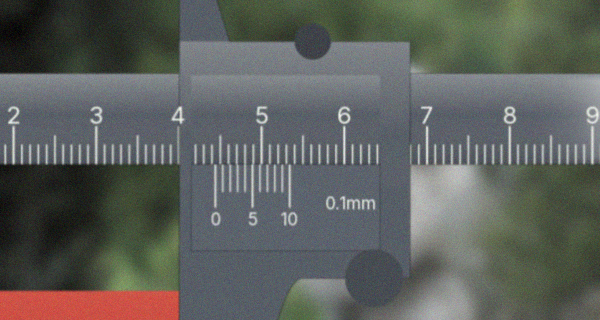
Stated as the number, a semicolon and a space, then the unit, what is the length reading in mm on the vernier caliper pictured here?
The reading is 44.4; mm
